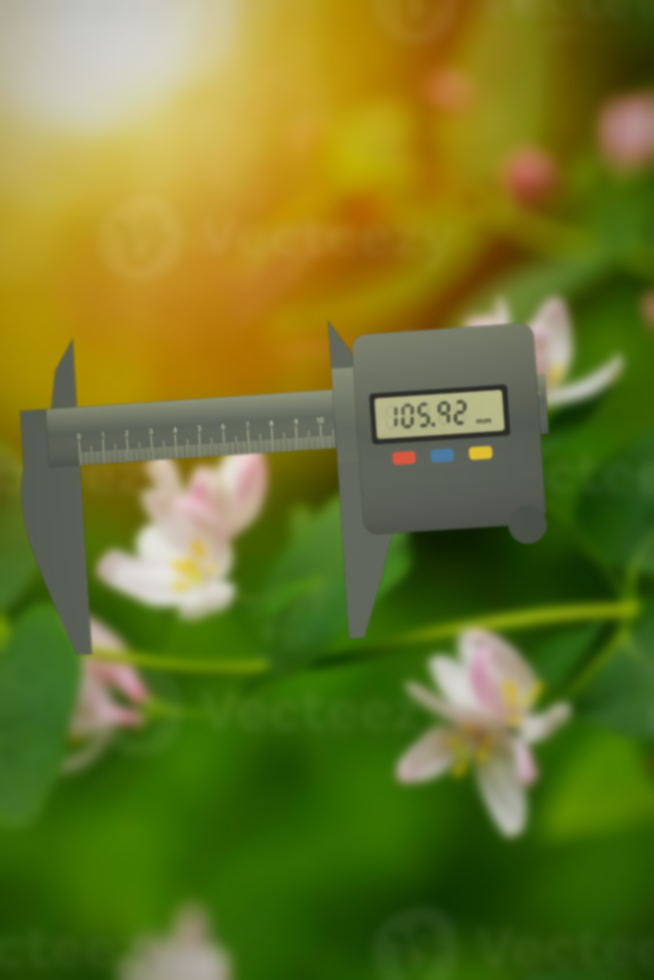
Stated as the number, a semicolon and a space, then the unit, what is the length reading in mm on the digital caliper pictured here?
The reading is 105.92; mm
